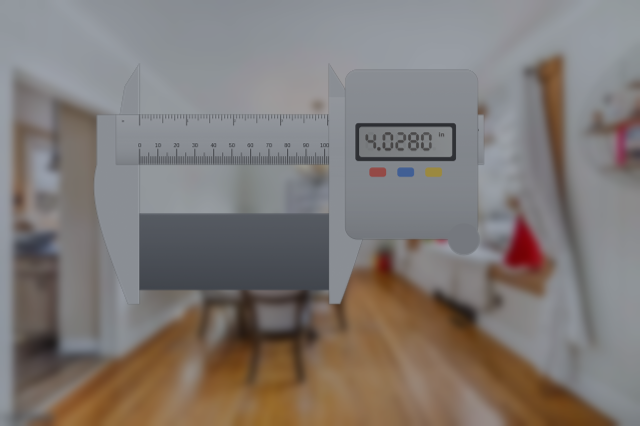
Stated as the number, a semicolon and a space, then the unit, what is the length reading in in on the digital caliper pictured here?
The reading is 4.0280; in
